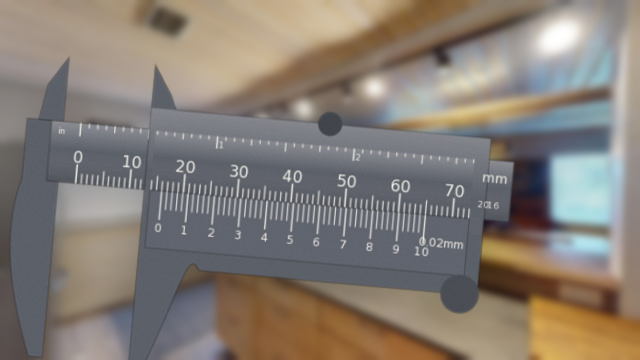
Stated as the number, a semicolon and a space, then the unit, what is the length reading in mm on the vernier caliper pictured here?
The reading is 16.0; mm
